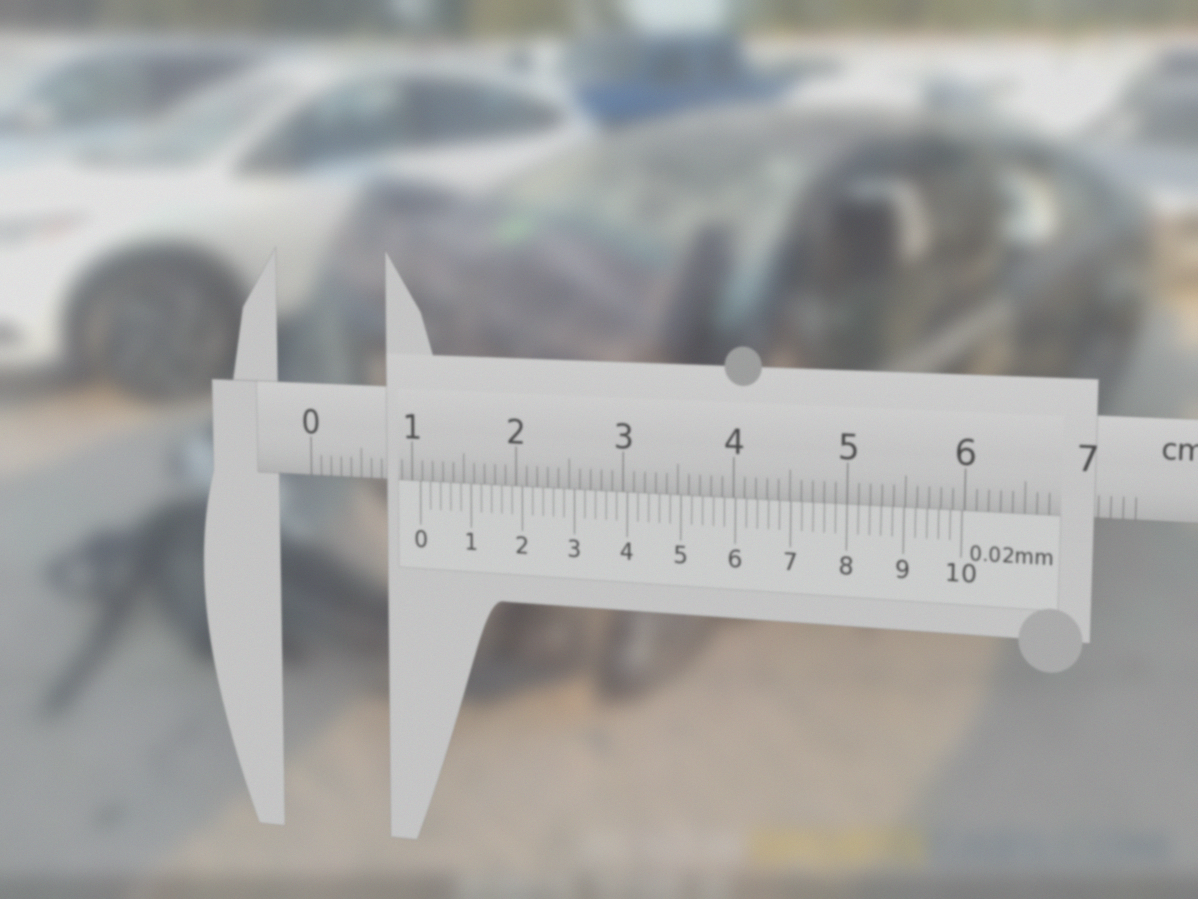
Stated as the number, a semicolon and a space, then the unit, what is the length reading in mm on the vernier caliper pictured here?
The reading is 10.8; mm
